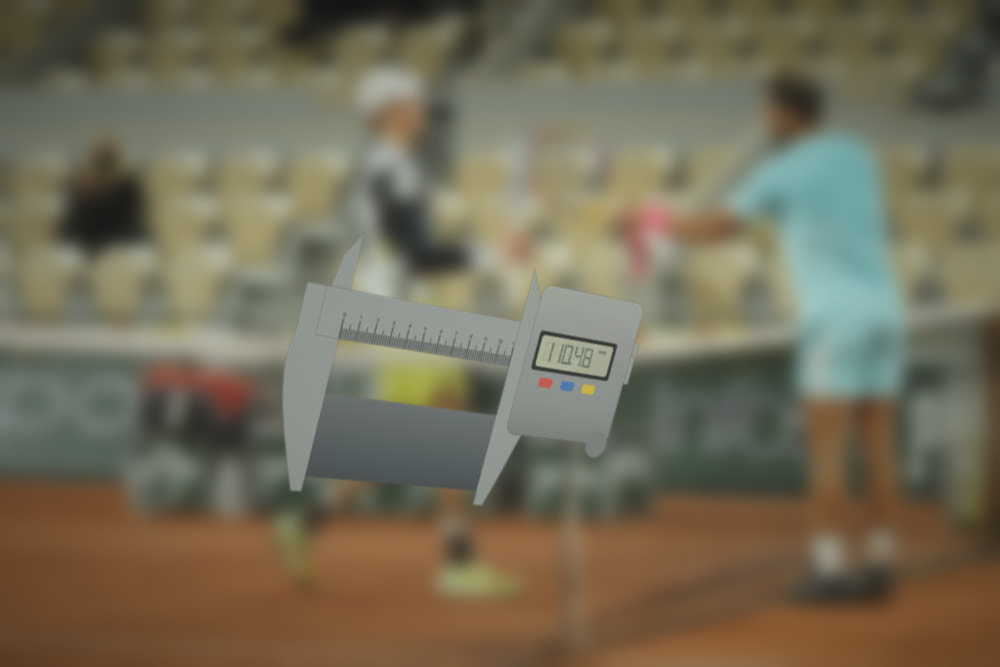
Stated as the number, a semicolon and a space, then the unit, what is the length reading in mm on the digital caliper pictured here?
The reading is 110.48; mm
